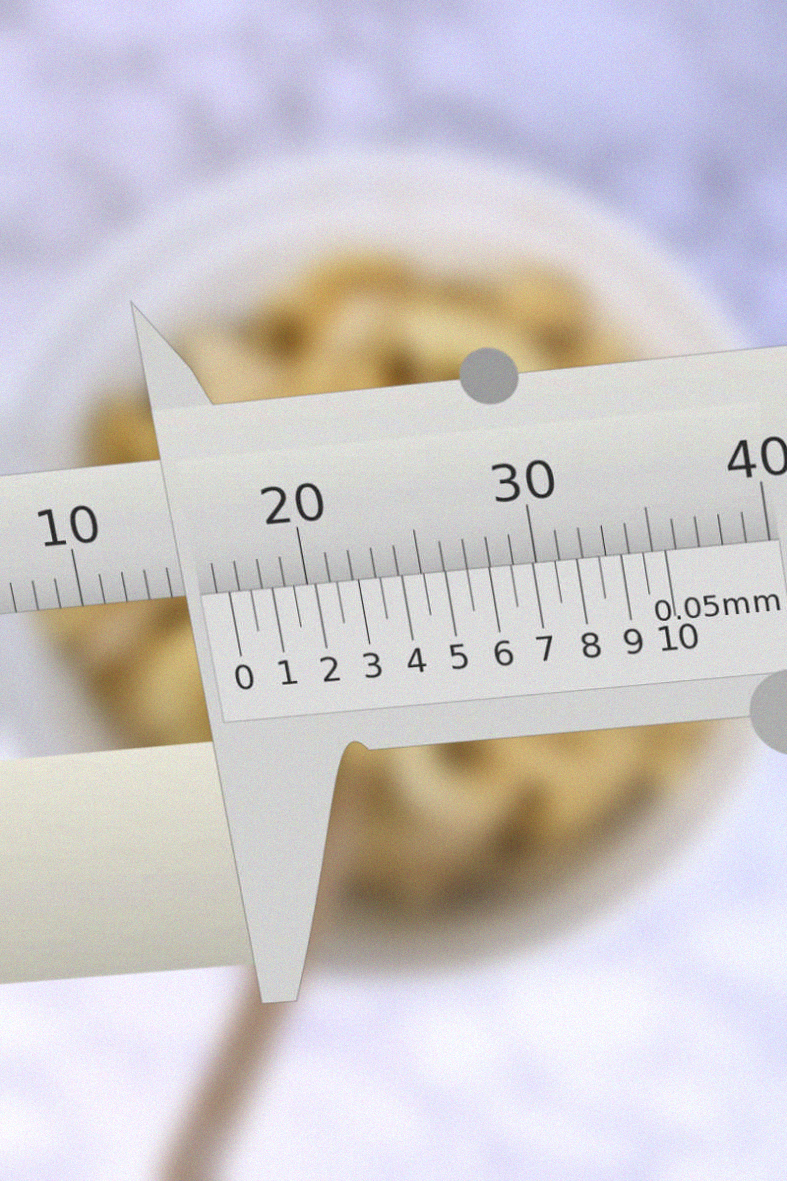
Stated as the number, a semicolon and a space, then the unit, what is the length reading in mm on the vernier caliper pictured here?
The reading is 16.55; mm
